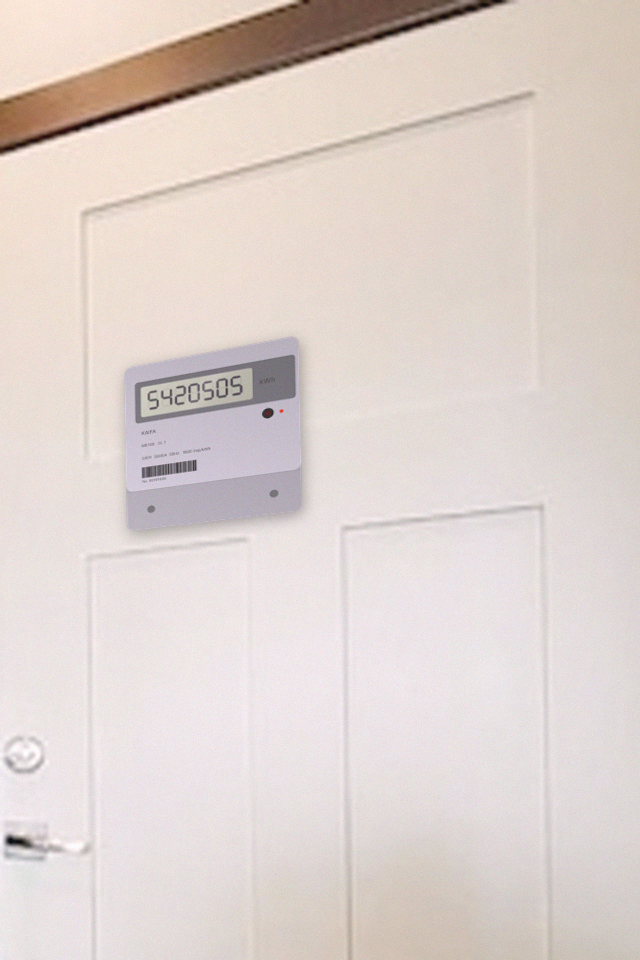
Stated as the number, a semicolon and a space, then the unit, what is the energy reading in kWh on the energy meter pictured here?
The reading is 5420505; kWh
